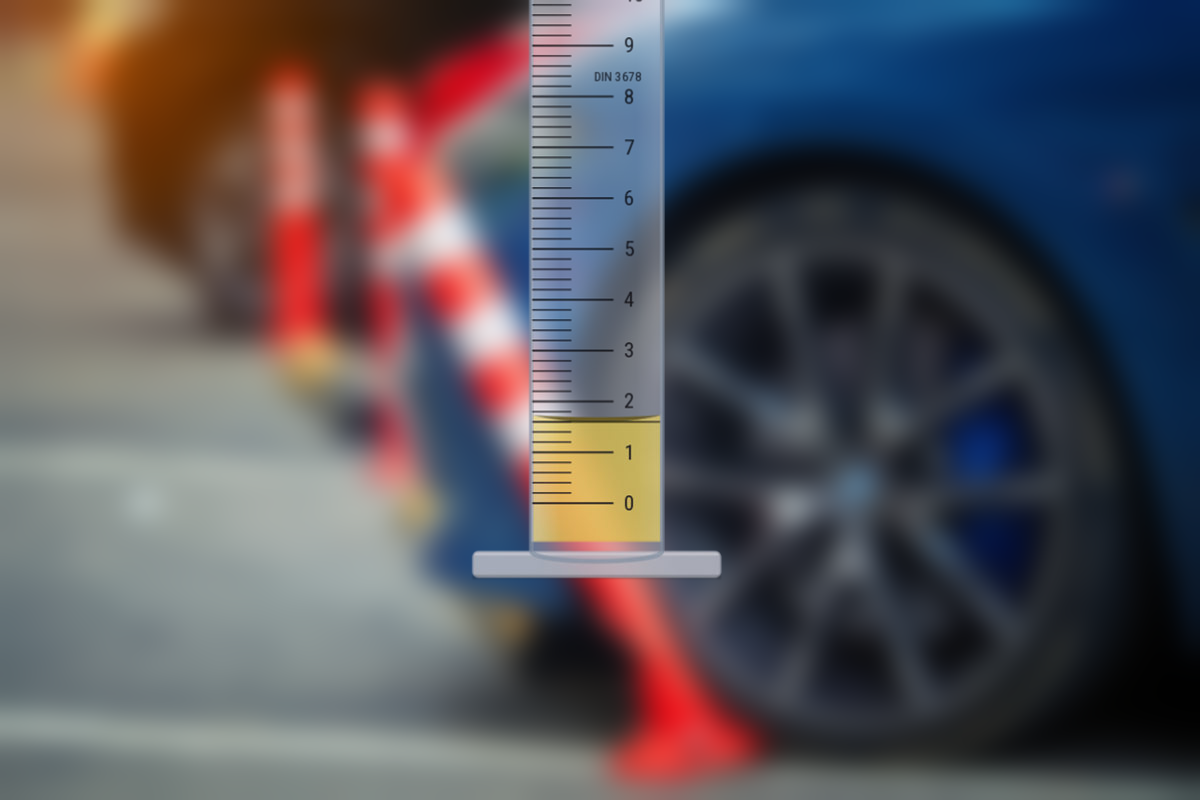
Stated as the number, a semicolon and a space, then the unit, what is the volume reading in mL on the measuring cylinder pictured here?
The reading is 1.6; mL
